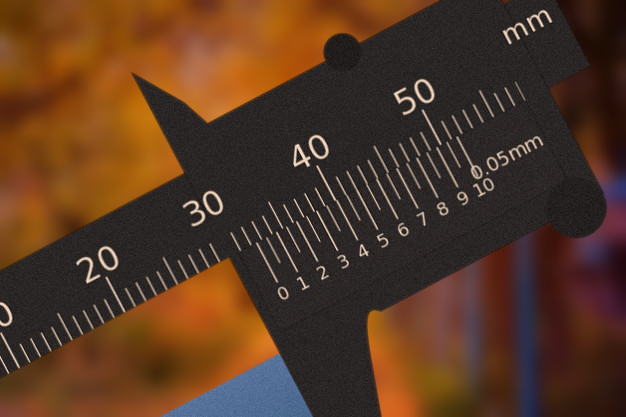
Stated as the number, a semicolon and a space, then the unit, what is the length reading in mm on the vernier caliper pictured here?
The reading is 32.5; mm
